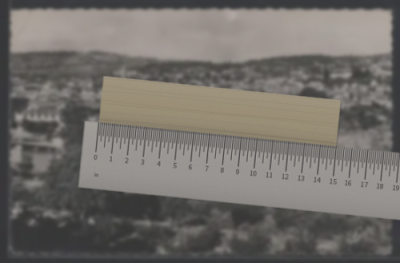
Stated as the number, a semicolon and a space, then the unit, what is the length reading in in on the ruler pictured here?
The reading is 15; in
